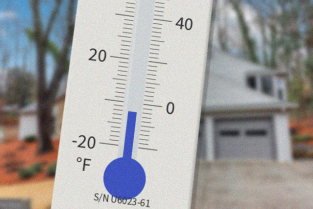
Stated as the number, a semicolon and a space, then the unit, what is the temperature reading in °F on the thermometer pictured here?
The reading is -4; °F
